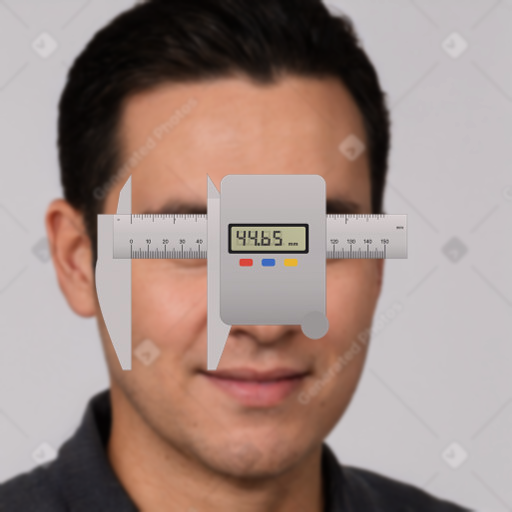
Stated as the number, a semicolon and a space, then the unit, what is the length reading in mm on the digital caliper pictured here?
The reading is 44.65; mm
